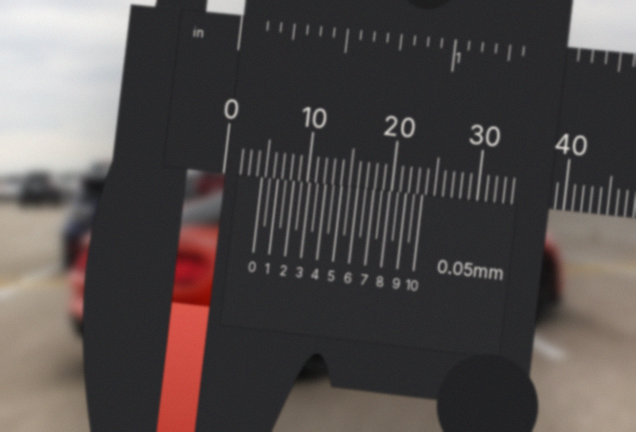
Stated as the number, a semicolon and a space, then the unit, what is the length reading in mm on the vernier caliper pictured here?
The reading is 4.6; mm
